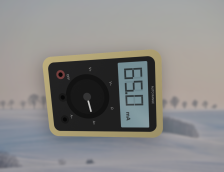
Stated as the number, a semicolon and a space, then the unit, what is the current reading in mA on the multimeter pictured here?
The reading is 65.0; mA
